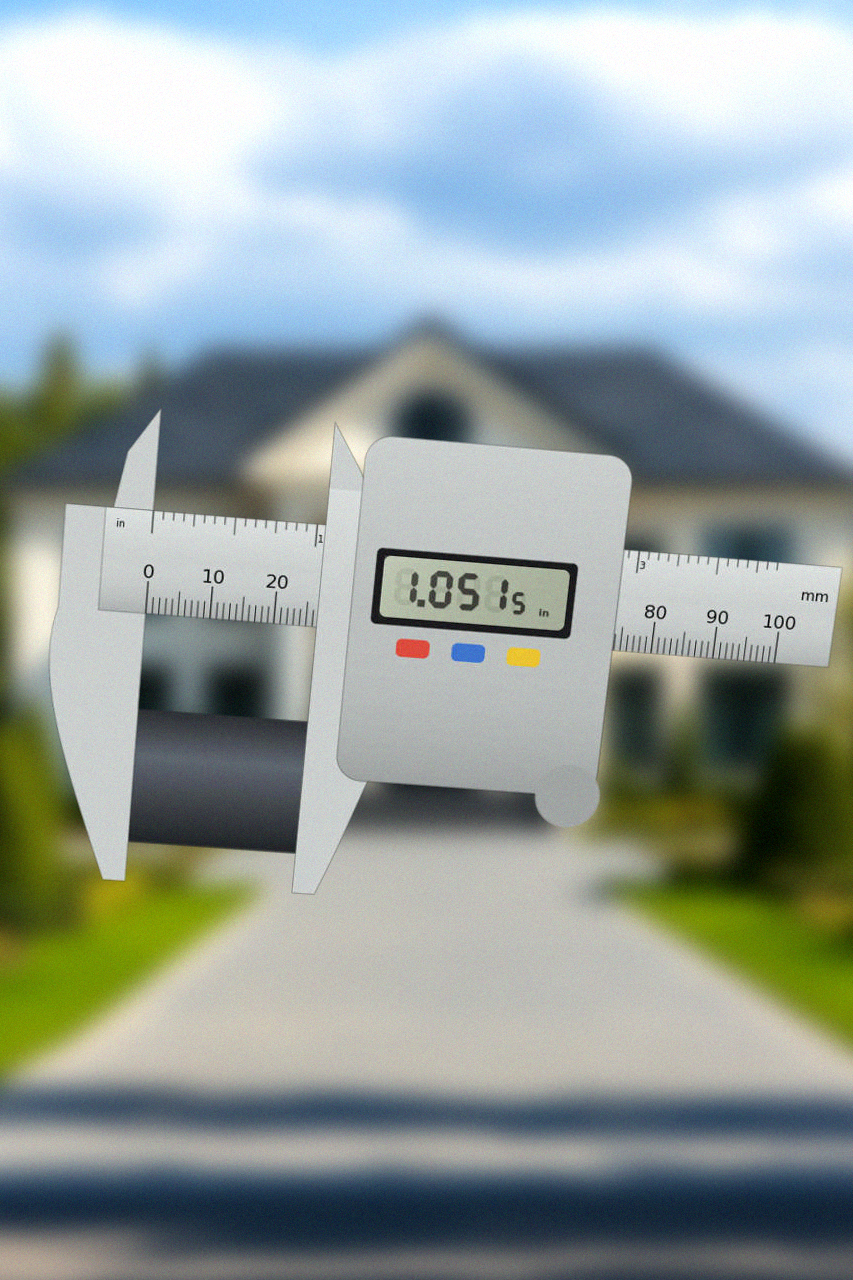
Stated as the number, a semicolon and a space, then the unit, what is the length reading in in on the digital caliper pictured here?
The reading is 1.0515; in
